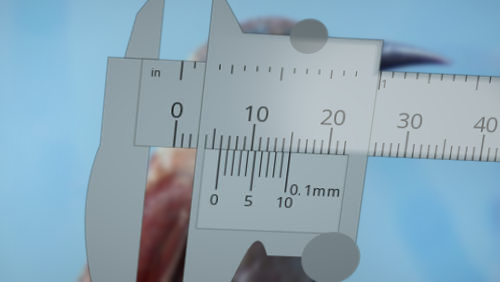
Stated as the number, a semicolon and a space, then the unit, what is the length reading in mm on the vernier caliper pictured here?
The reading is 6.0; mm
